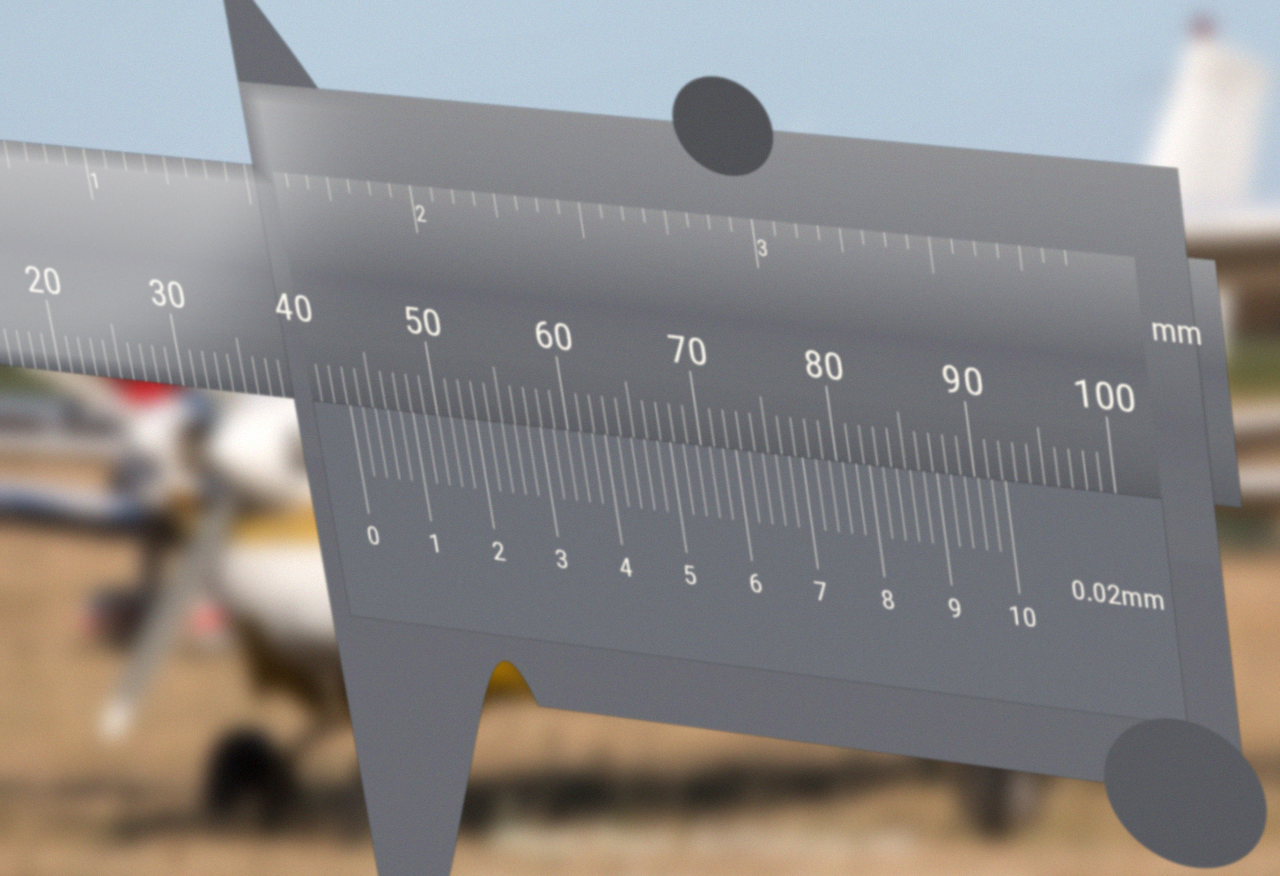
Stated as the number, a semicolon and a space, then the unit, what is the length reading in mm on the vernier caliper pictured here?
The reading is 43.2; mm
